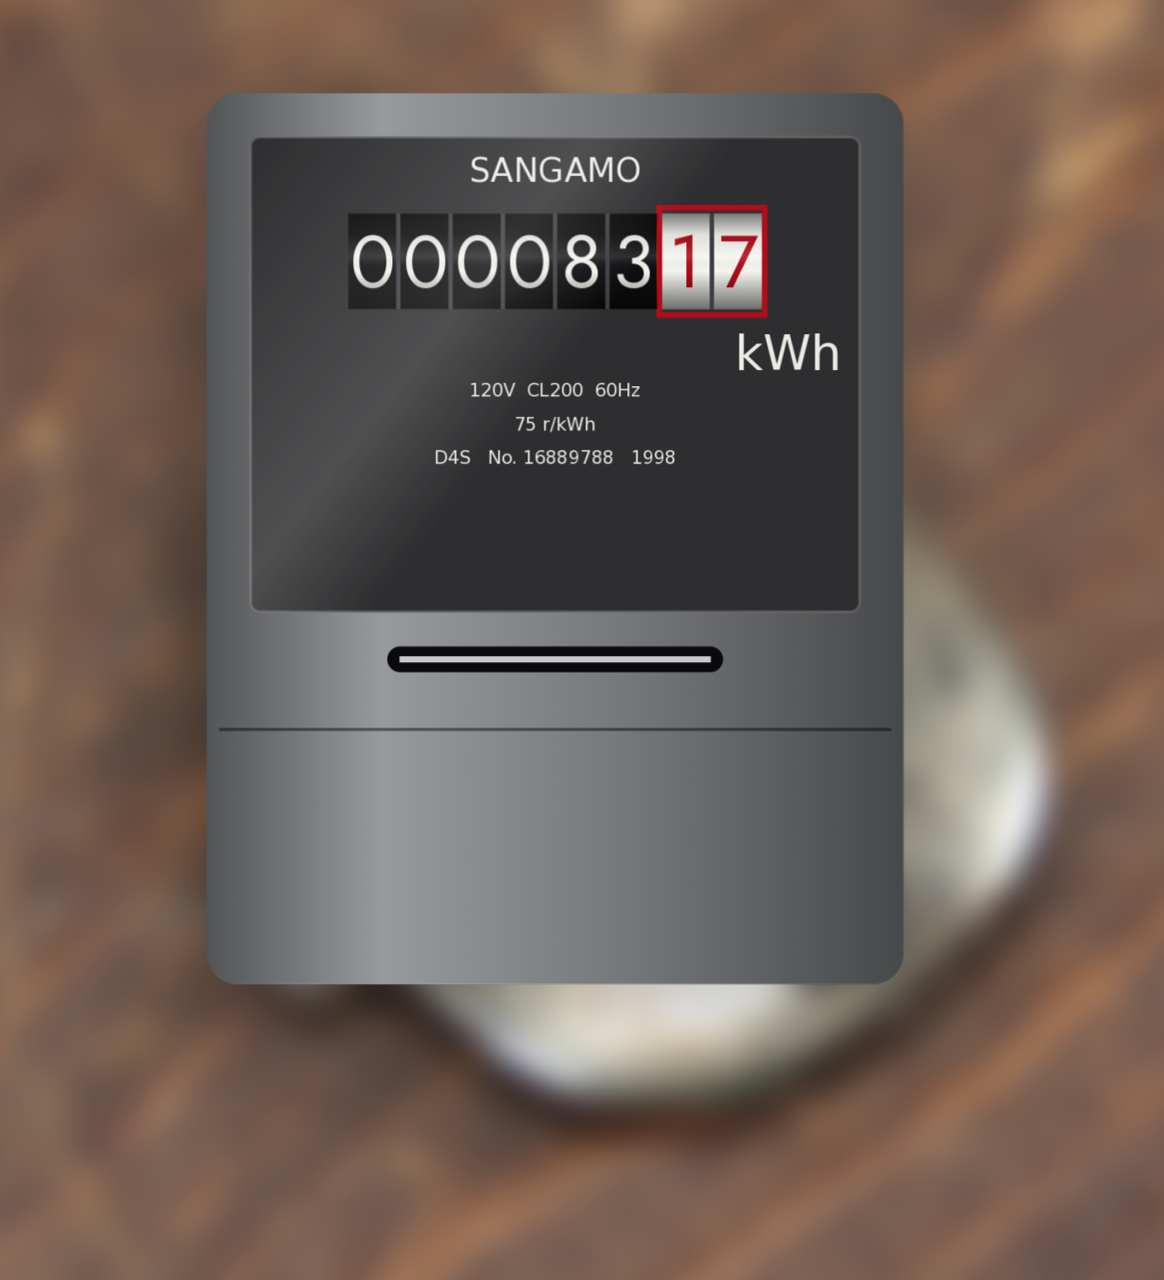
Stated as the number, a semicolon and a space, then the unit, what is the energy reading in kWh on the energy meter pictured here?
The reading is 83.17; kWh
